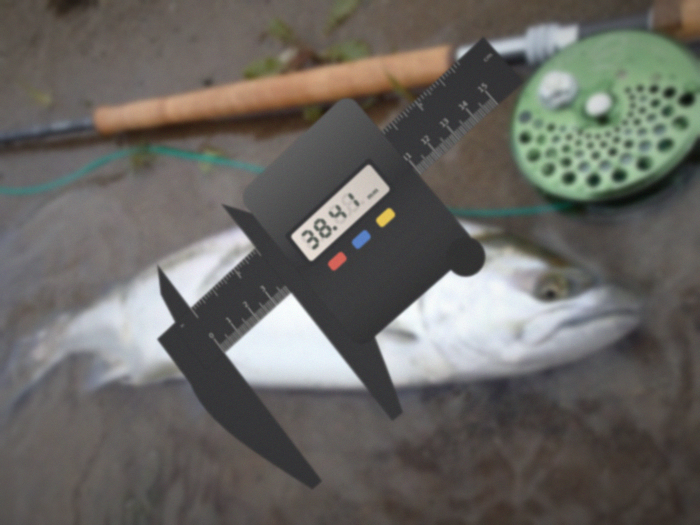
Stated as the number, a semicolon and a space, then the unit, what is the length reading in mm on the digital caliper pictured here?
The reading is 38.41; mm
